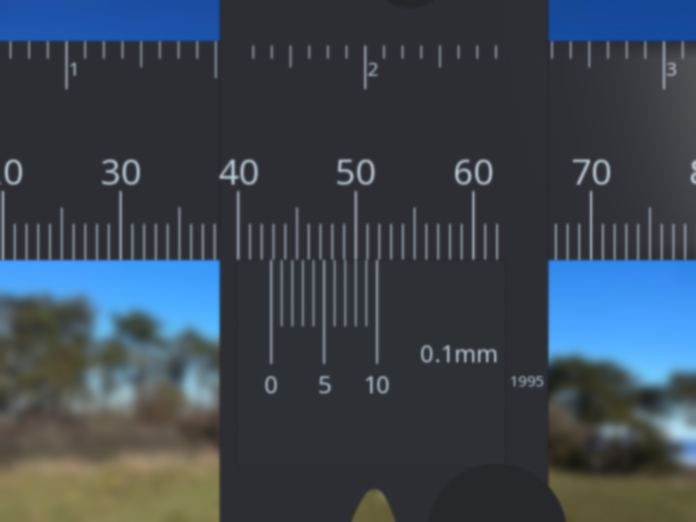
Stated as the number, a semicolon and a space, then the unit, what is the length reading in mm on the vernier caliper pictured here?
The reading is 42.8; mm
